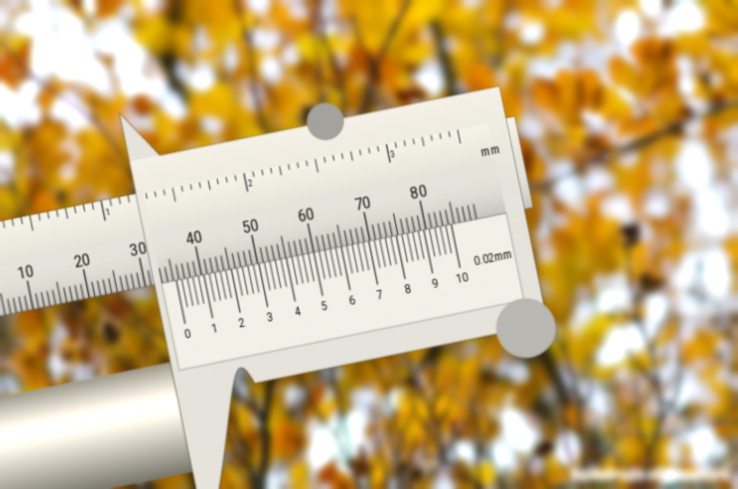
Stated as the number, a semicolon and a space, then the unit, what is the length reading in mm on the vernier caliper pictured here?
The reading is 35.5; mm
